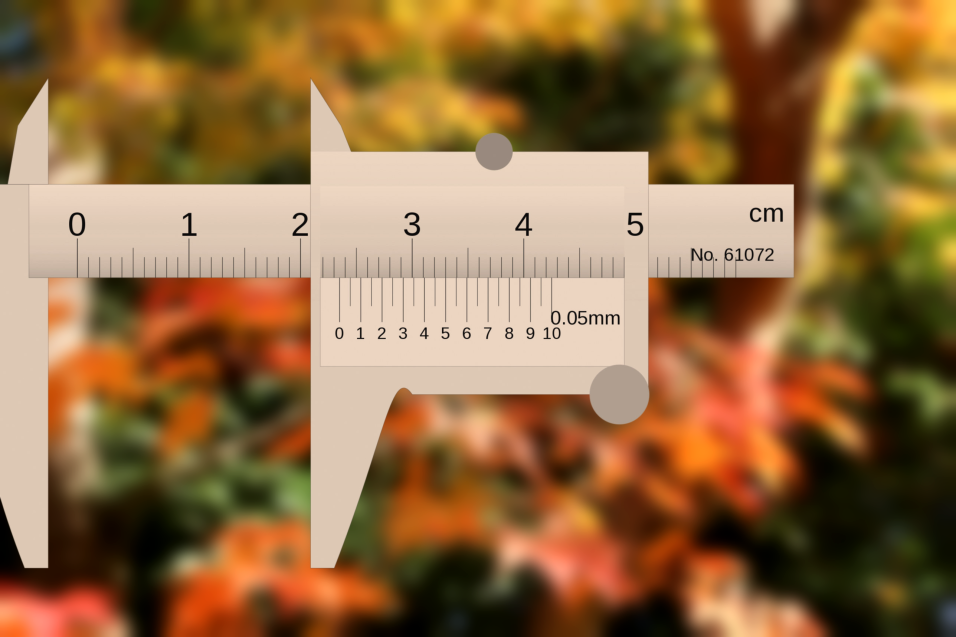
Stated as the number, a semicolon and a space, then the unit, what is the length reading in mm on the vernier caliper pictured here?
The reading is 23.5; mm
